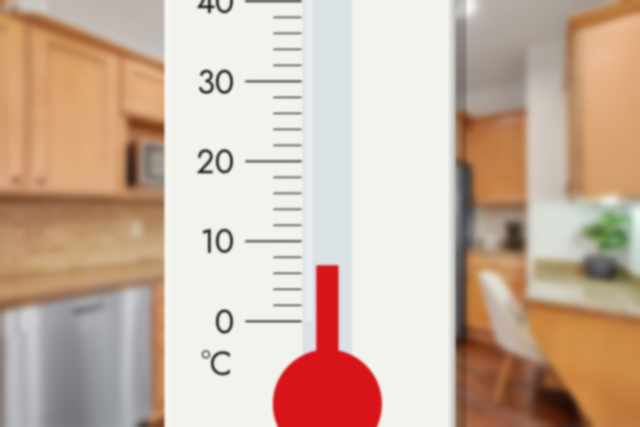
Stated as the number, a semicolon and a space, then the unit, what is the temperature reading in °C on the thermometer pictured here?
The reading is 7; °C
